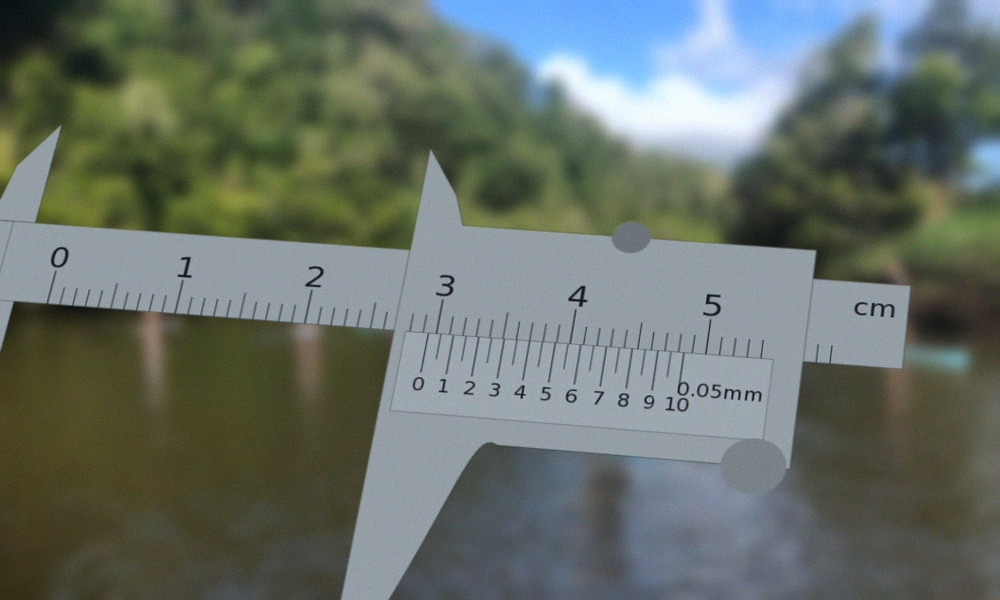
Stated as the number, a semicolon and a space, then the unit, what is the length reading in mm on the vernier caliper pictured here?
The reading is 29.4; mm
